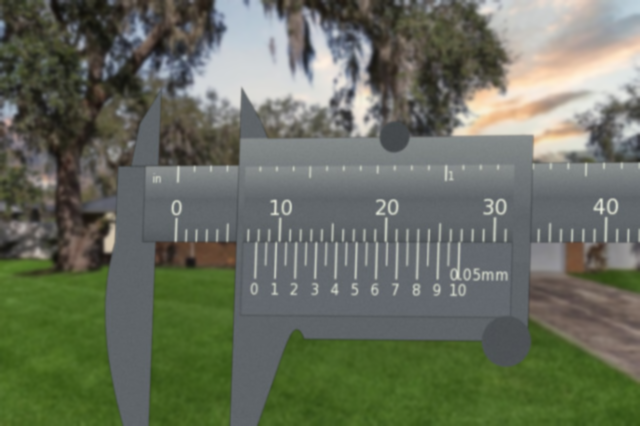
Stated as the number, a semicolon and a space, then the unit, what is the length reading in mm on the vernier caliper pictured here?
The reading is 7.8; mm
